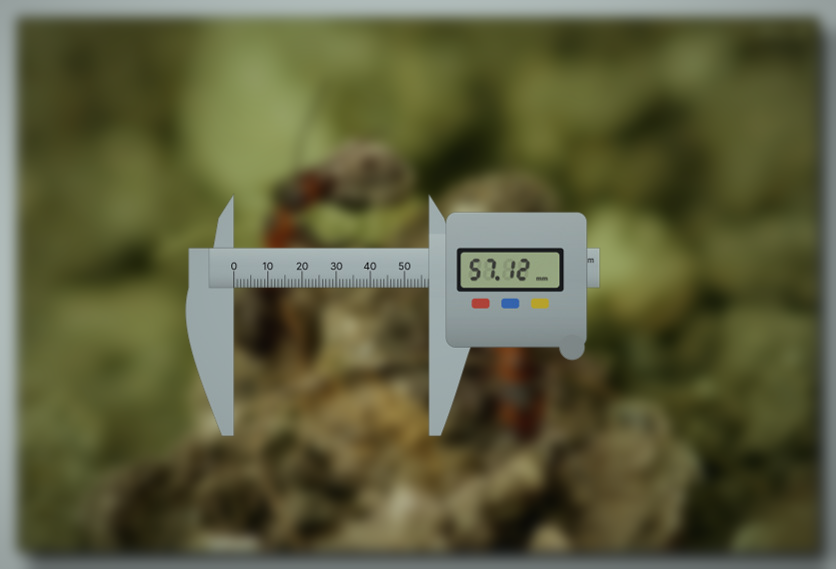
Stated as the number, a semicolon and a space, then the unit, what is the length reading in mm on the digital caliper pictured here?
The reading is 57.12; mm
